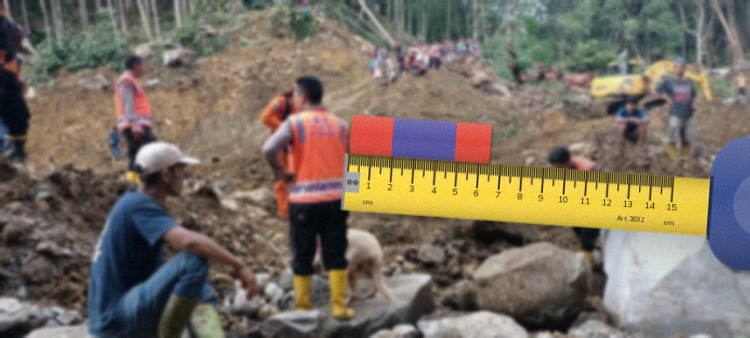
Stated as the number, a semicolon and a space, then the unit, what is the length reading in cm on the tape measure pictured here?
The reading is 6.5; cm
